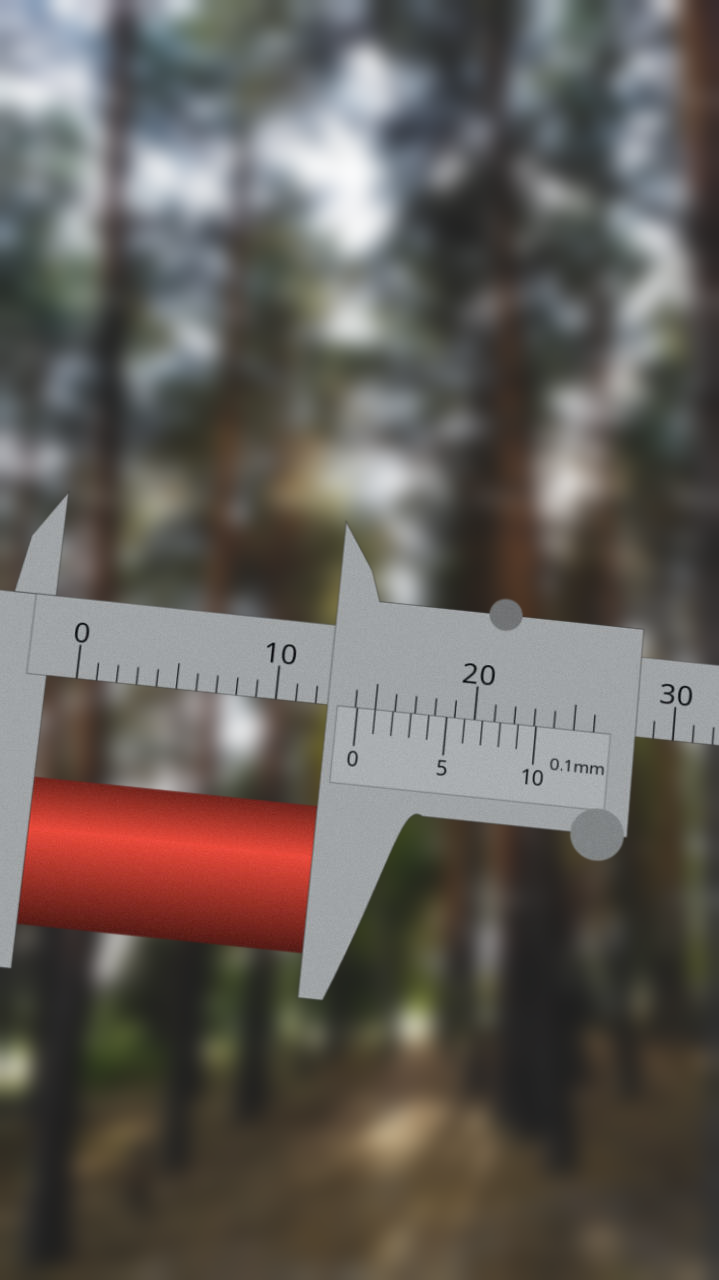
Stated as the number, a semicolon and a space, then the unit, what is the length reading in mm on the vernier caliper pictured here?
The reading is 14.1; mm
